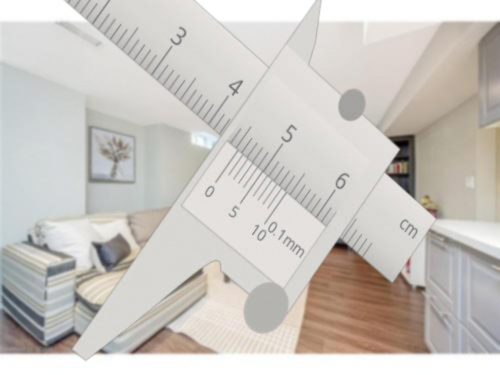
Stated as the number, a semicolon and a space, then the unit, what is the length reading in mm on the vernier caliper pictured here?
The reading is 45.4; mm
